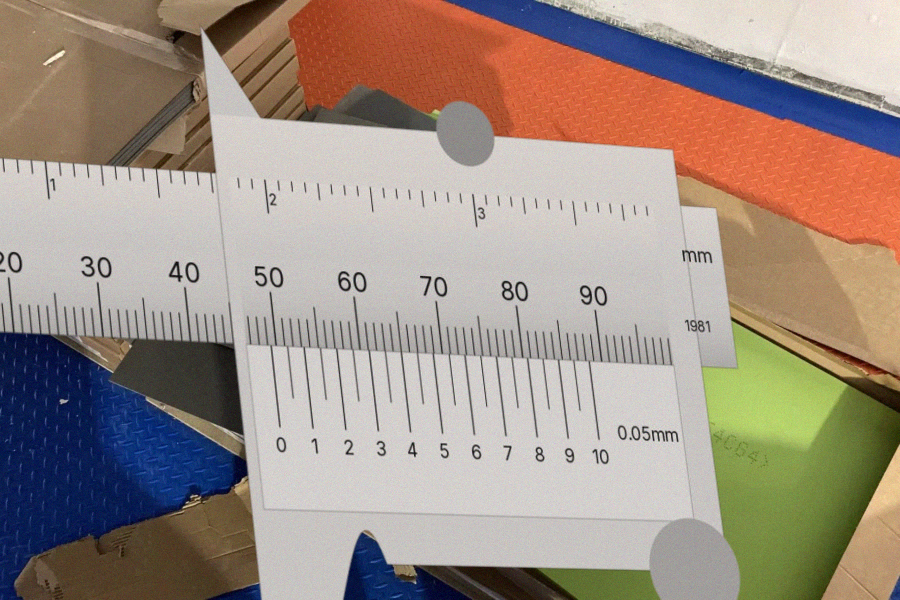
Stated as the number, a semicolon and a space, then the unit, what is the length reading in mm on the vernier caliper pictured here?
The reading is 49.4; mm
